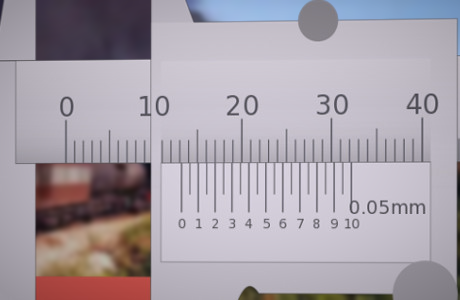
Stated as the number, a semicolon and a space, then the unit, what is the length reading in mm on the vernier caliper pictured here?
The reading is 13.2; mm
